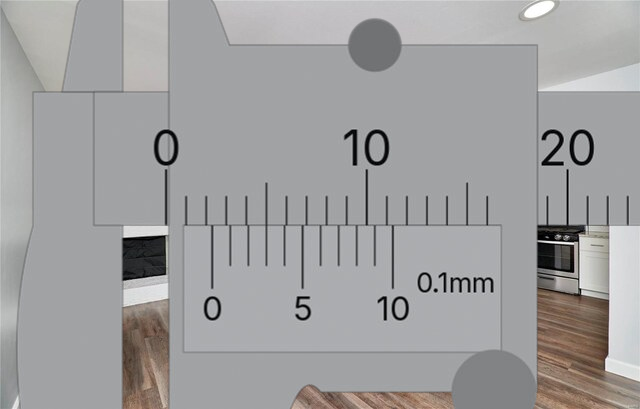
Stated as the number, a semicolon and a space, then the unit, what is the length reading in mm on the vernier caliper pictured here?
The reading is 2.3; mm
